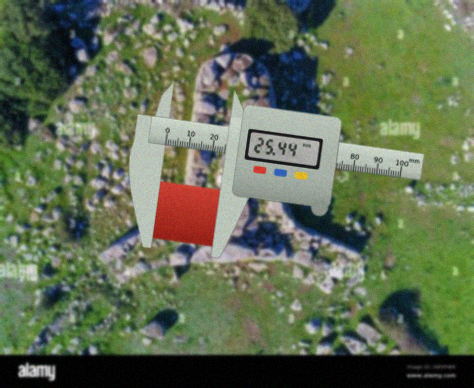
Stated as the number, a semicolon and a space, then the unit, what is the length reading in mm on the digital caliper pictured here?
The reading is 25.44; mm
